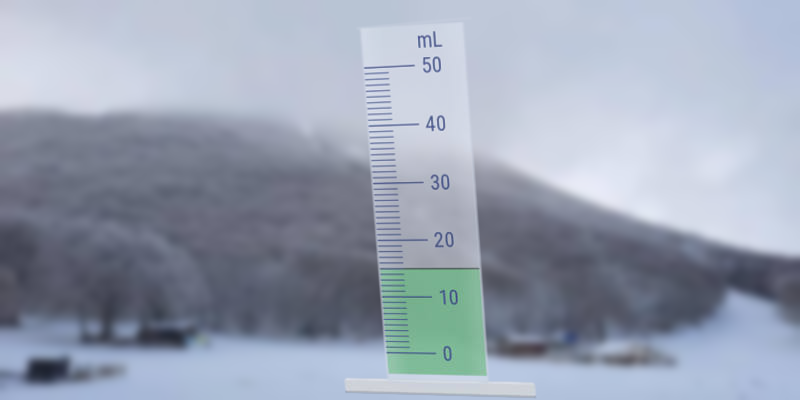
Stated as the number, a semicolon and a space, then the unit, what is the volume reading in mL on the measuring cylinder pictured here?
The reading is 15; mL
